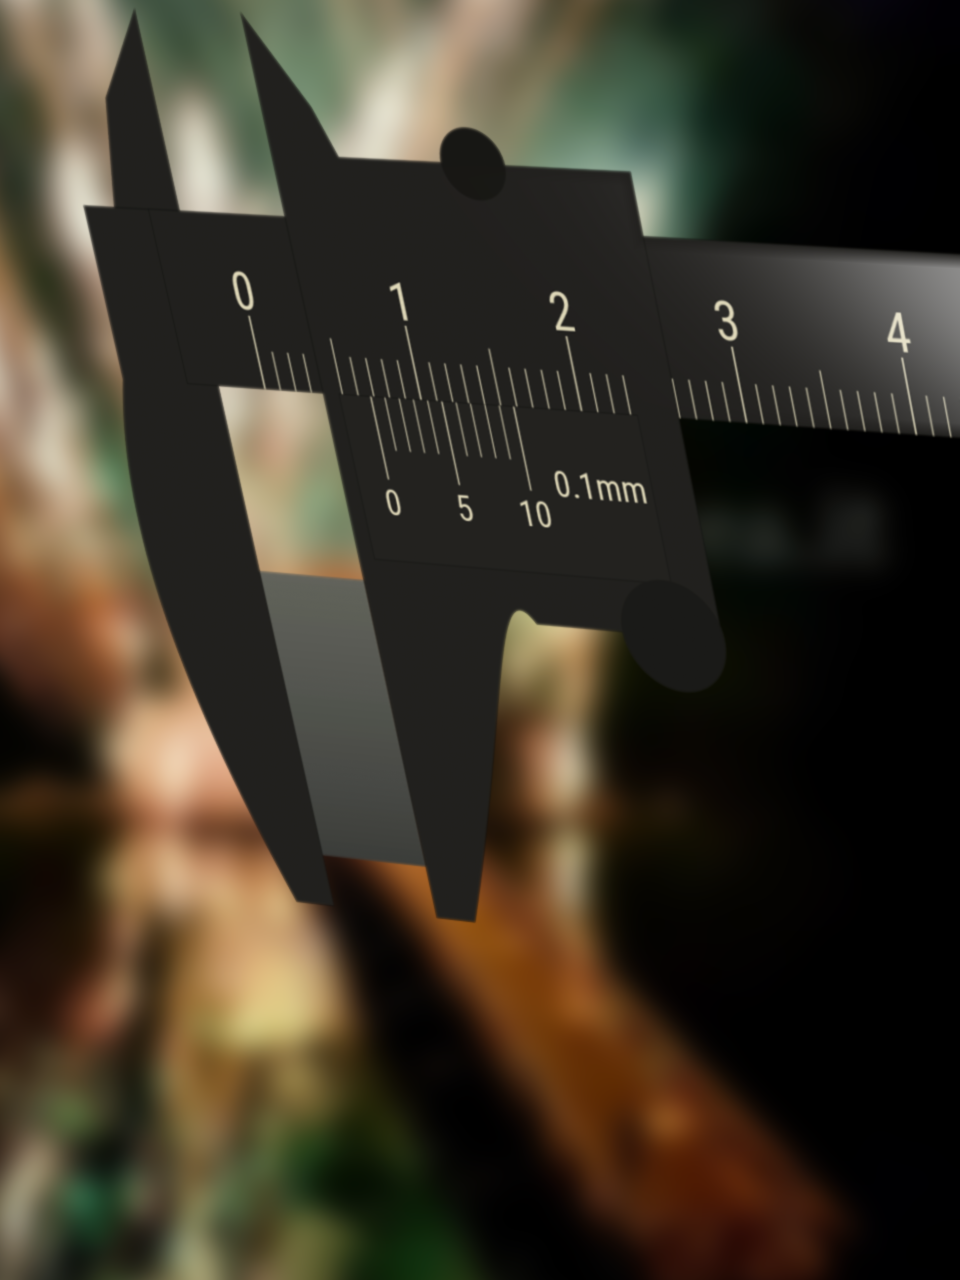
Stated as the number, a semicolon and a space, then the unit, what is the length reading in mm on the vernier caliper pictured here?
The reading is 6.8; mm
